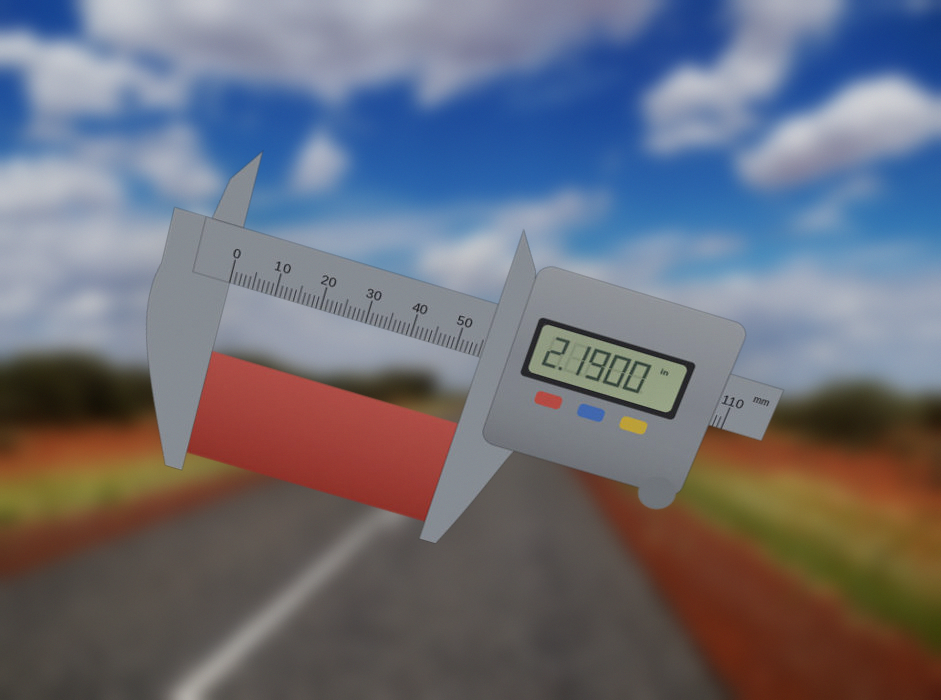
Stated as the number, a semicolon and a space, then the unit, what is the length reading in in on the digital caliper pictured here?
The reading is 2.1900; in
